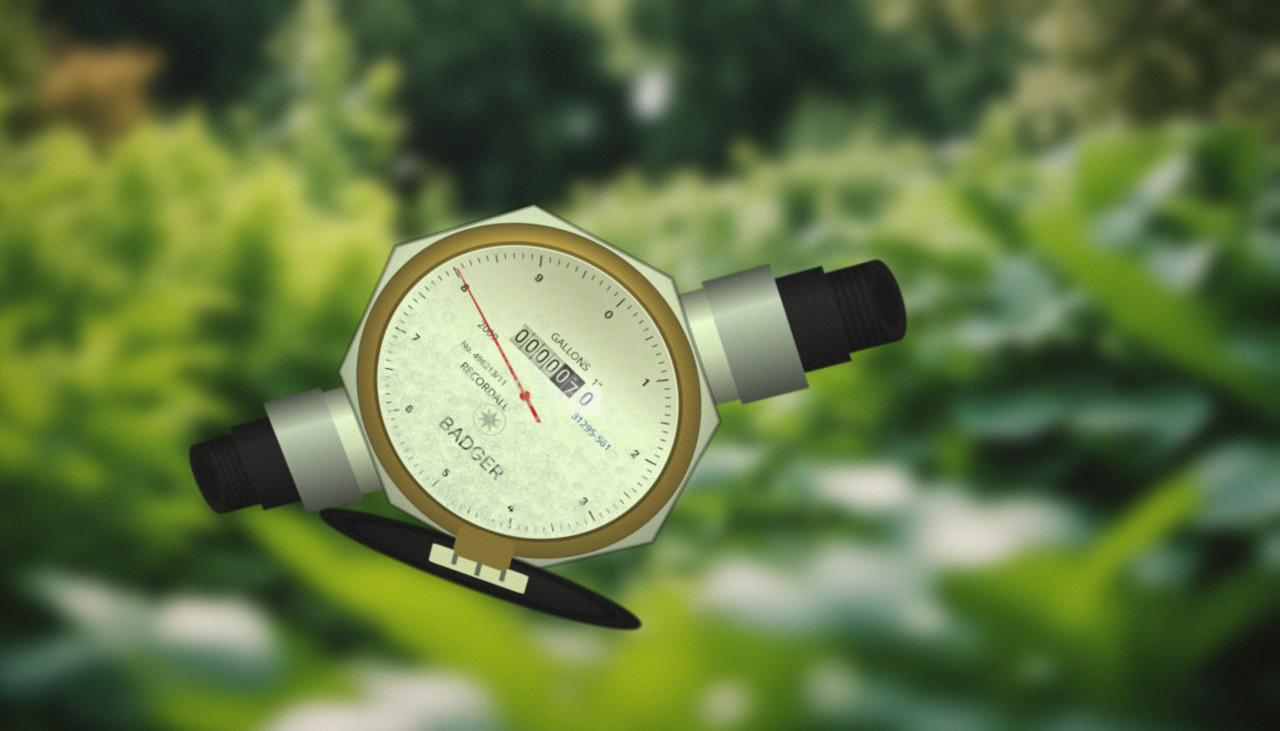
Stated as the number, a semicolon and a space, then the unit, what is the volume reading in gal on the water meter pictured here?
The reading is 68.0; gal
